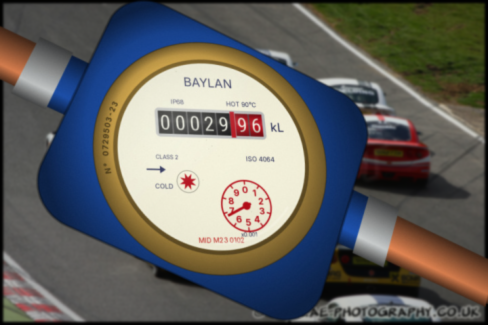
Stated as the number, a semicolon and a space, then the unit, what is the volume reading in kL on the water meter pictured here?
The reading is 29.966; kL
